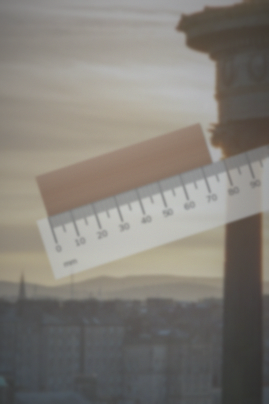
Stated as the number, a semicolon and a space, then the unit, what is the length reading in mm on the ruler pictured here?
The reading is 75; mm
